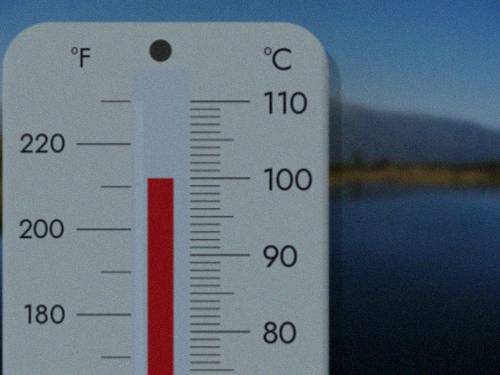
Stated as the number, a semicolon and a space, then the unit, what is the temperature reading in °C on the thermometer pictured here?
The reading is 100; °C
